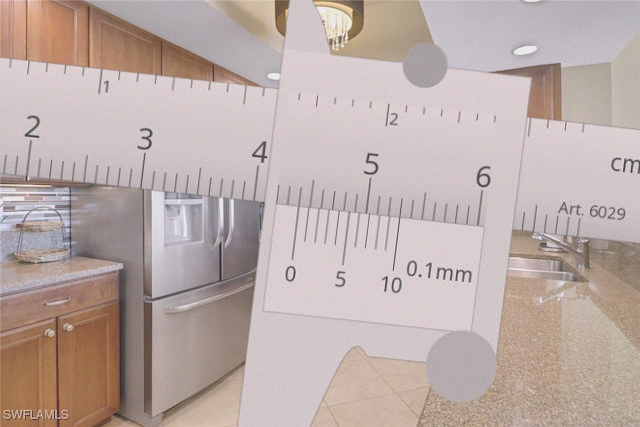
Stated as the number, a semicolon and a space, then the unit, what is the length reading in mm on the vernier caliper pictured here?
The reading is 44.0; mm
